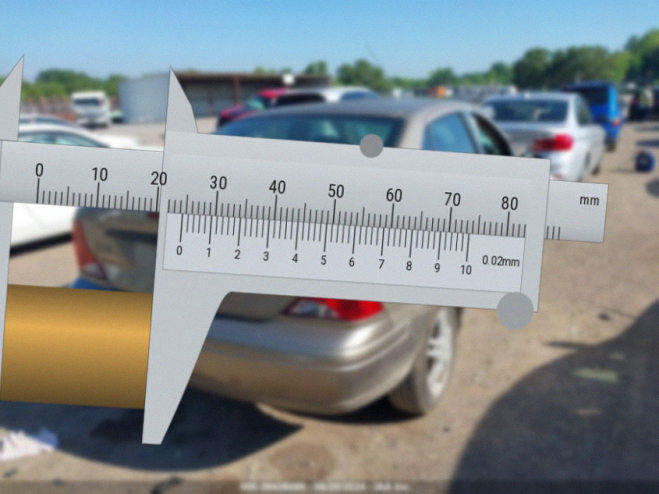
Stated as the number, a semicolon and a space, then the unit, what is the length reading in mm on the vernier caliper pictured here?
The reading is 24.4; mm
